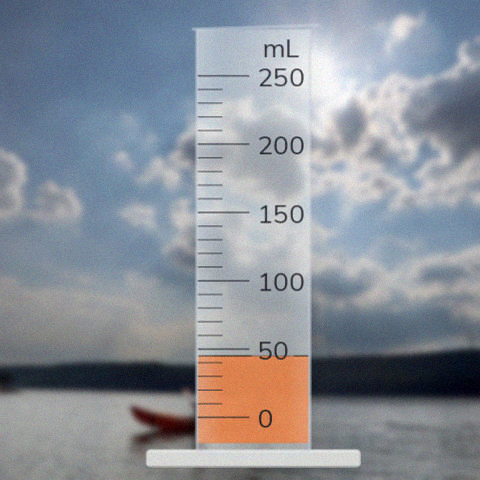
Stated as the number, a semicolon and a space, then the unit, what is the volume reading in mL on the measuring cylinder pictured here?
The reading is 45; mL
